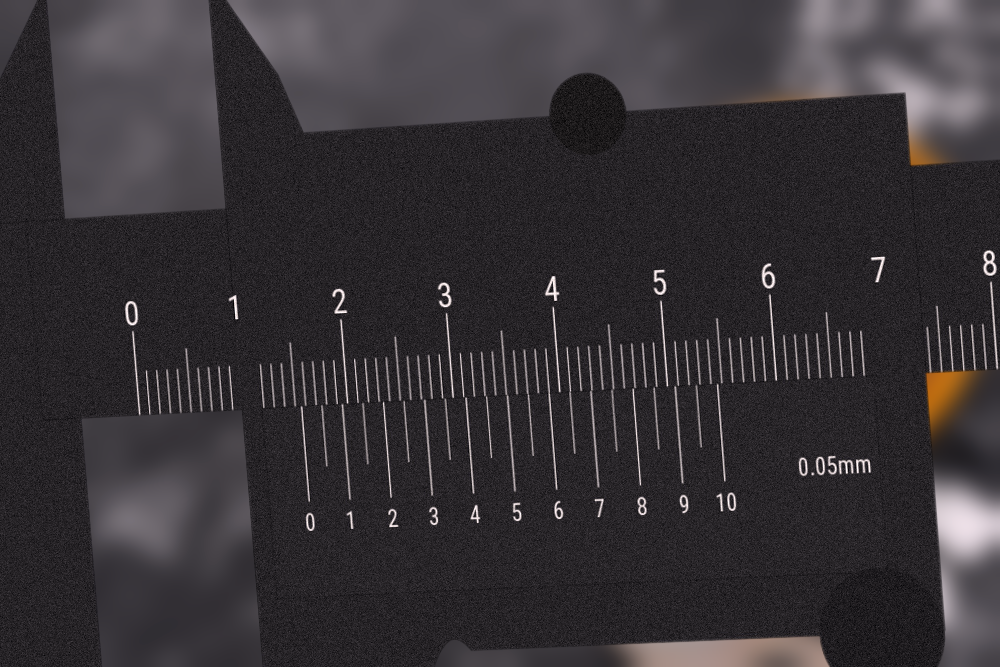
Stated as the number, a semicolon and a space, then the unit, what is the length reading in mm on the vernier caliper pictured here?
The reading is 15.6; mm
